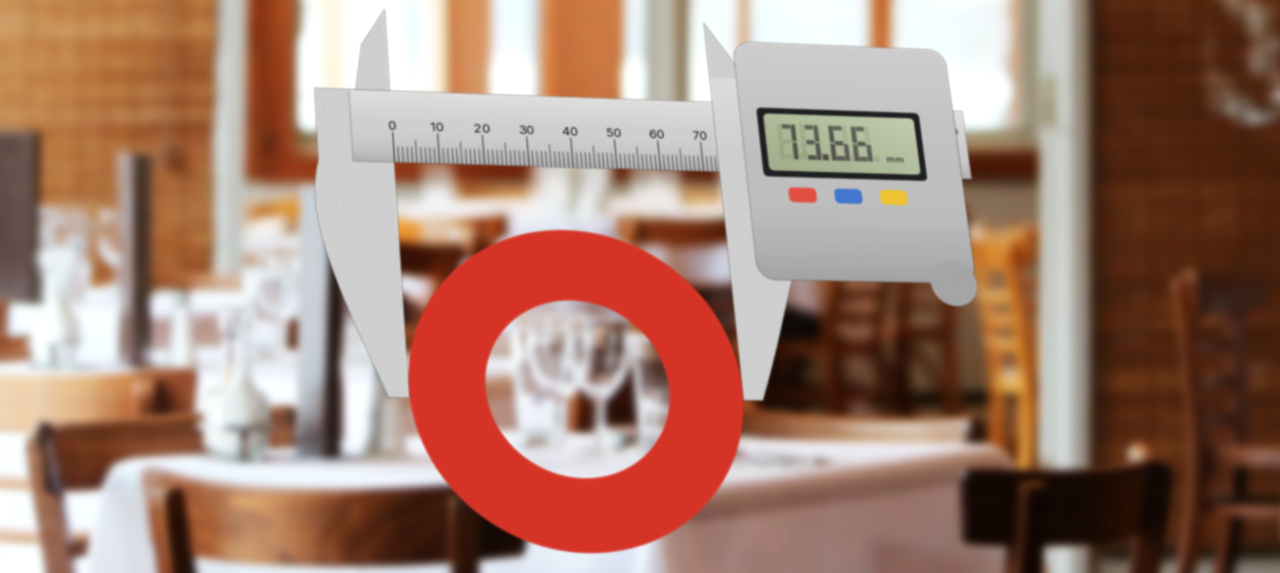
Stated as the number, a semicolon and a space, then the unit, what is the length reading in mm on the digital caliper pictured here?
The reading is 73.66; mm
